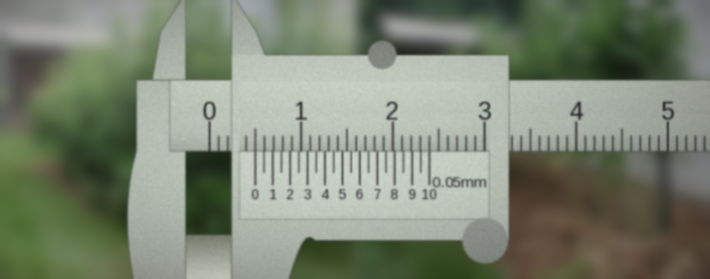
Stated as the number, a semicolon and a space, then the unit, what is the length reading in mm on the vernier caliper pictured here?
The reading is 5.0; mm
